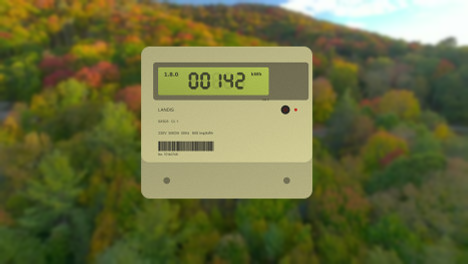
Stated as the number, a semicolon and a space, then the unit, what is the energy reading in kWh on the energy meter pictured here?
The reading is 142; kWh
